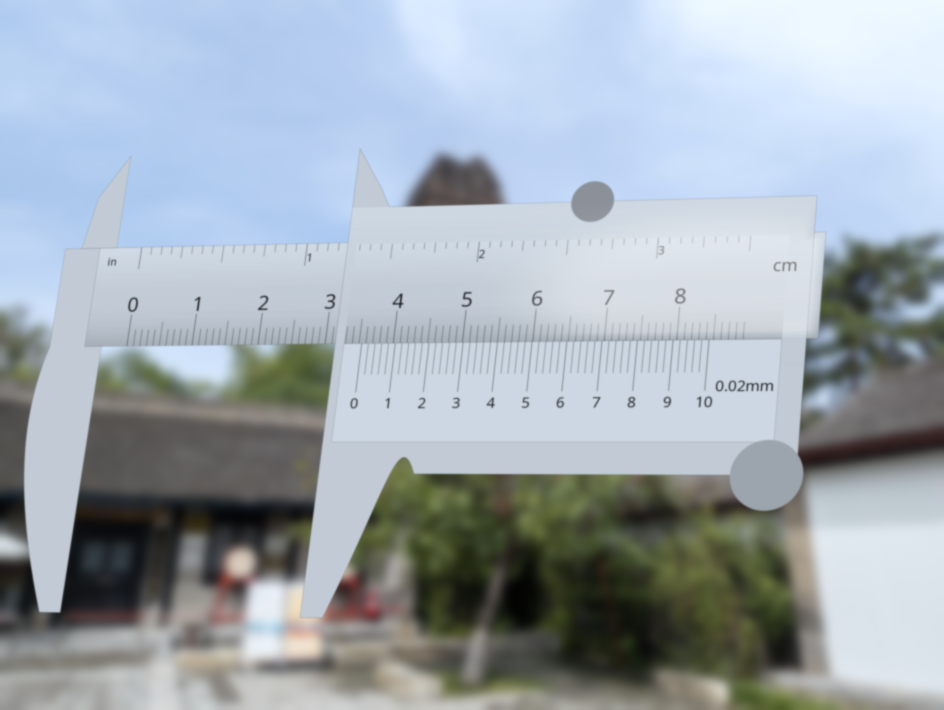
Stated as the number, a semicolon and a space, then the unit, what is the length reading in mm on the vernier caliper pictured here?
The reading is 35.4; mm
